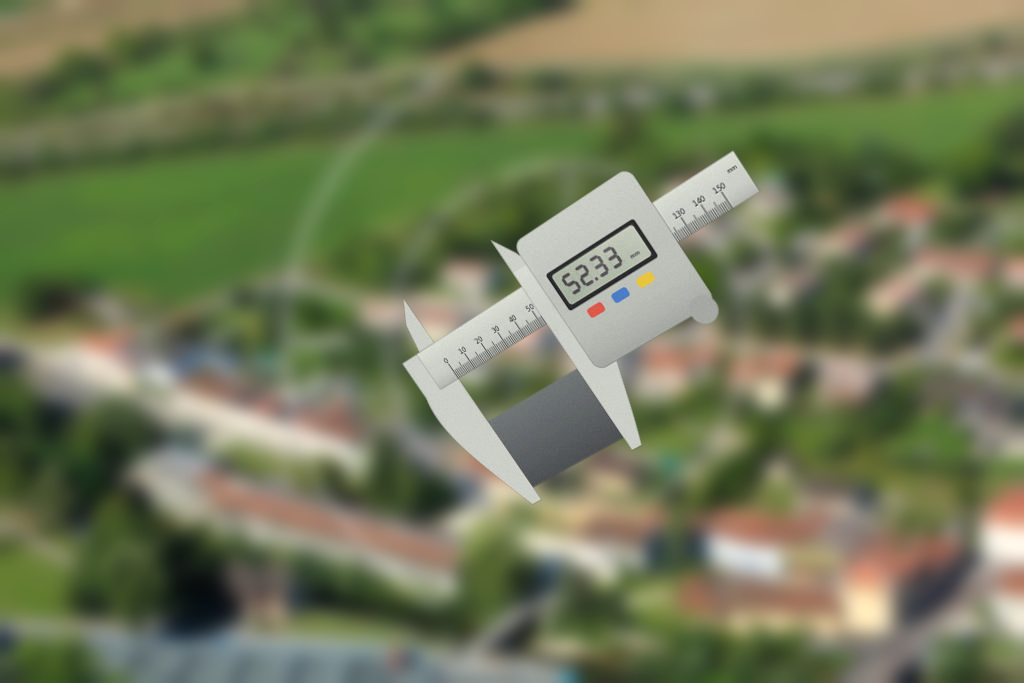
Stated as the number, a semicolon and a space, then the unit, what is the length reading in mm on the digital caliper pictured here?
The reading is 52.33; mm
